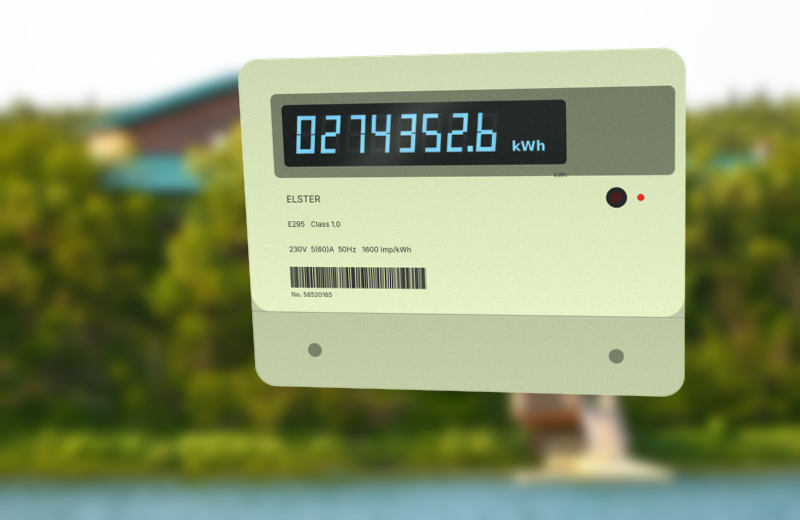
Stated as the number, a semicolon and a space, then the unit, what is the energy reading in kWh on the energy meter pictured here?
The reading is 274352.6; kWh
